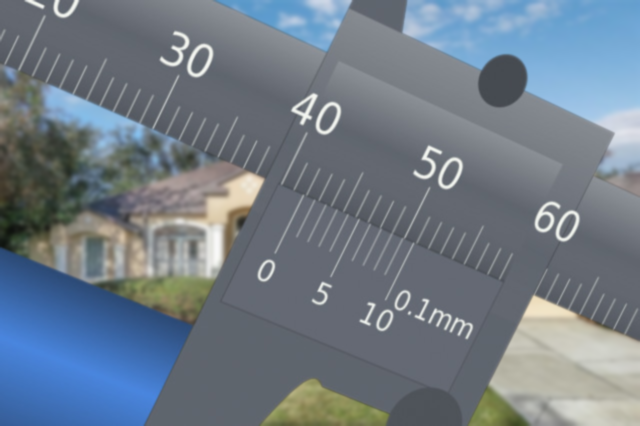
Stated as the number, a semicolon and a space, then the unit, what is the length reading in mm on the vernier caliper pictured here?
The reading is 41.8; mm
